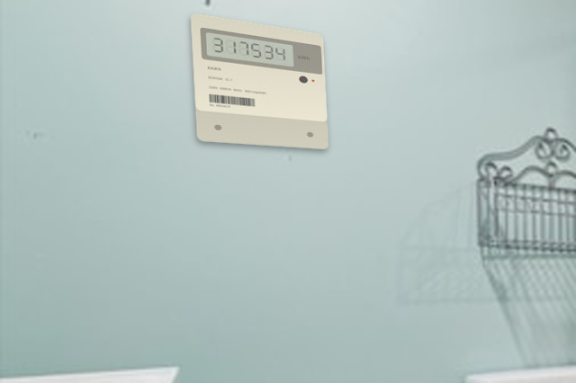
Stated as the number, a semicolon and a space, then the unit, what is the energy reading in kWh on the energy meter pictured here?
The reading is 317534; kWh
